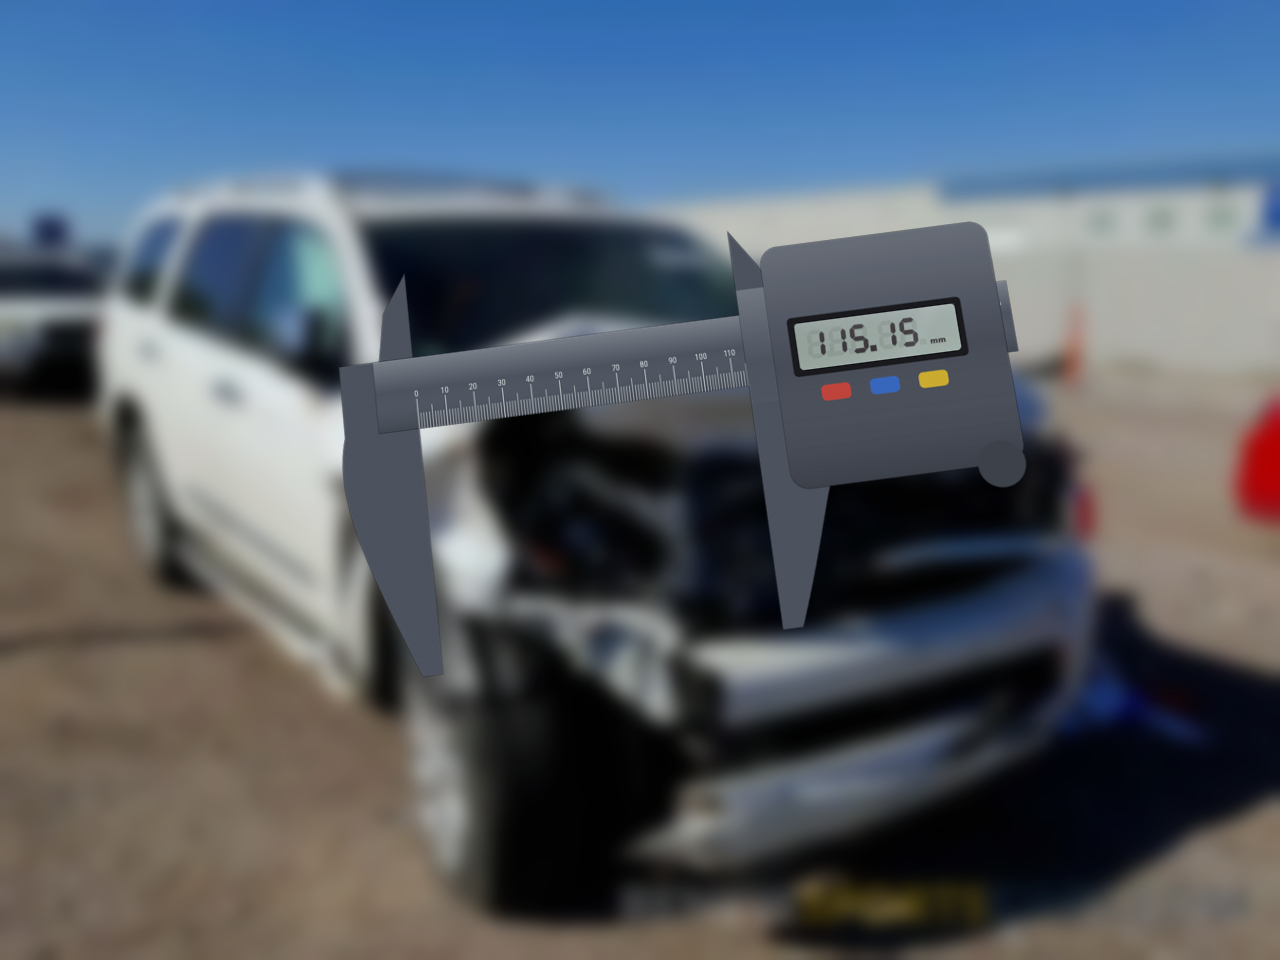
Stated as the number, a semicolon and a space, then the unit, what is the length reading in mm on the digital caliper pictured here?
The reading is 115.15; mm
